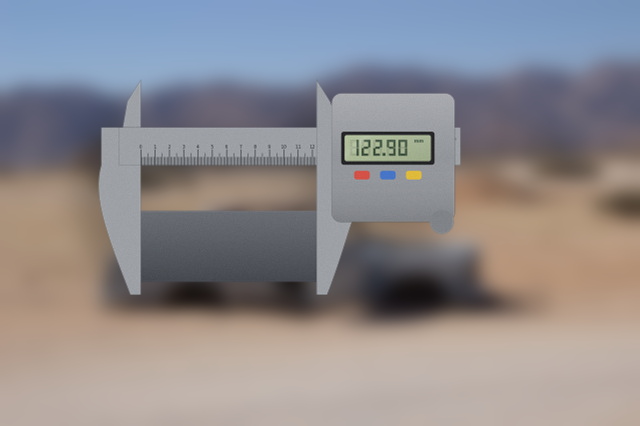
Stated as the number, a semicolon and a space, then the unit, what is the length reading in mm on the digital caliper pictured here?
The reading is 122.90; mm
